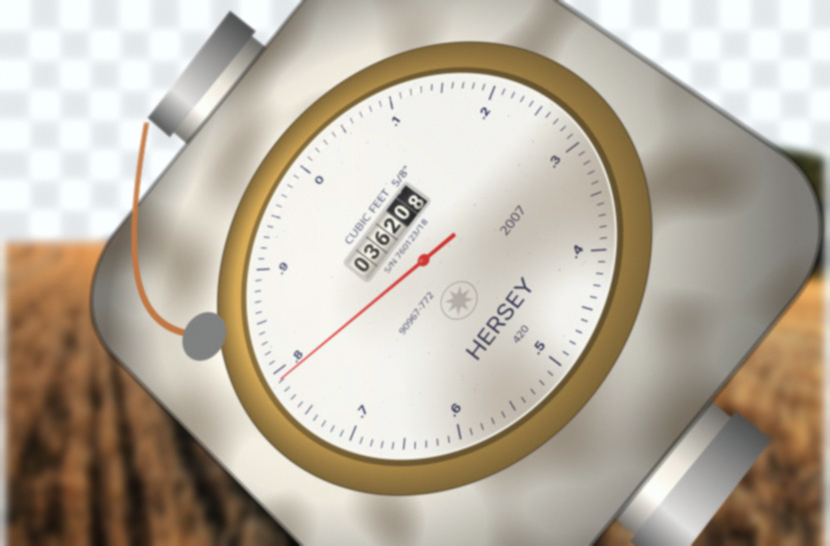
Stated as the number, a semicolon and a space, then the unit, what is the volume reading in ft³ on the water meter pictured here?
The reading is 36207.79; ft³
